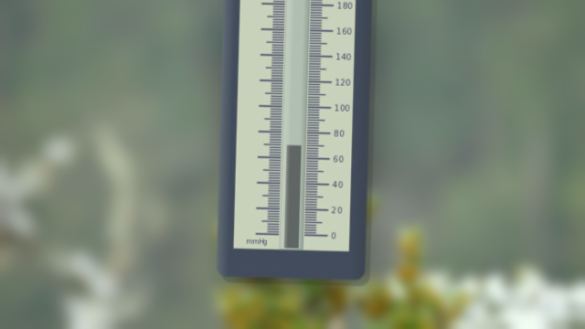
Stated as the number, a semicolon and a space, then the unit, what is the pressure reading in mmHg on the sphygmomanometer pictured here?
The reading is 70; mmHg
